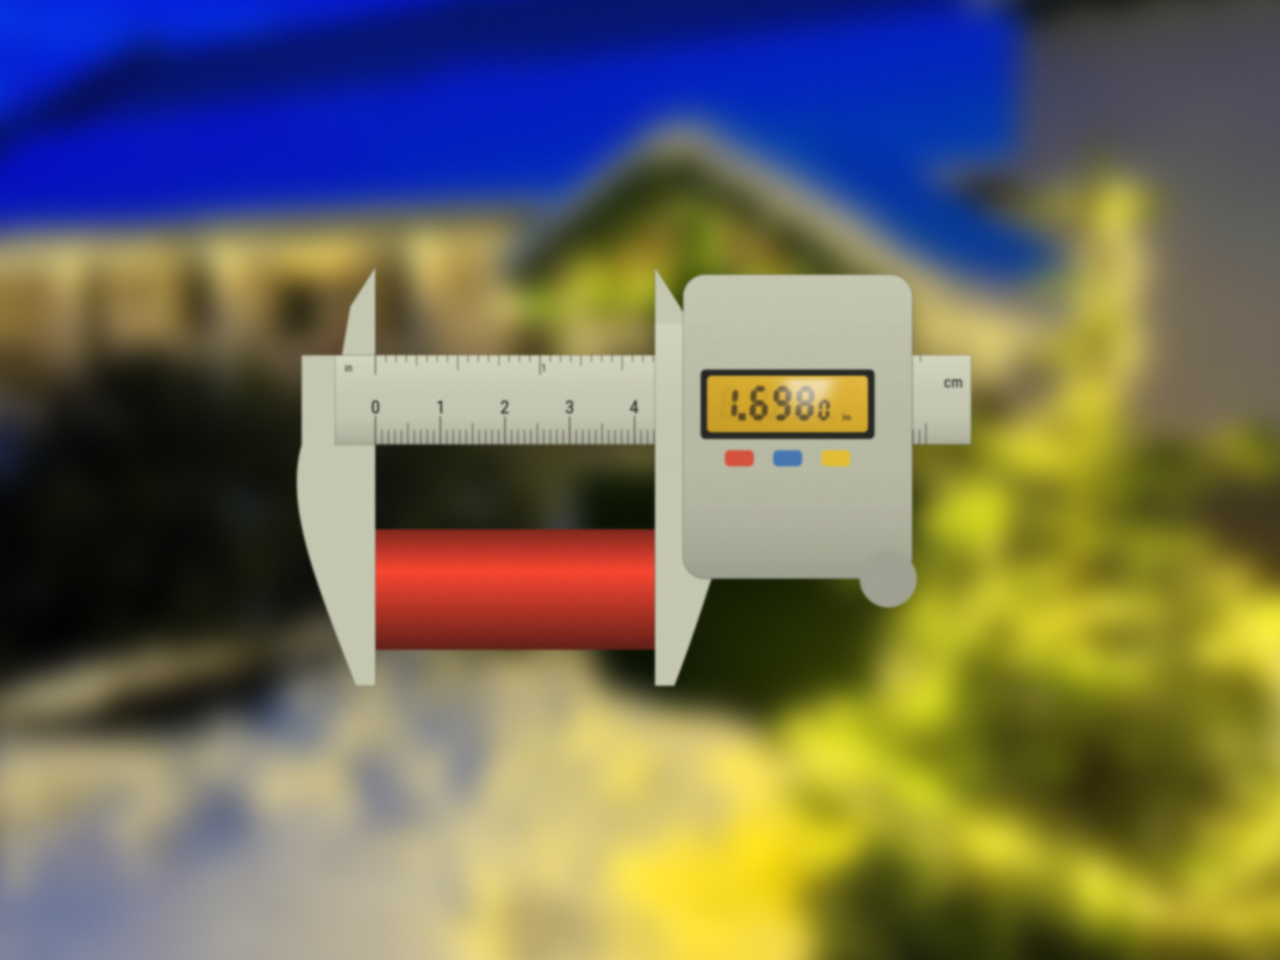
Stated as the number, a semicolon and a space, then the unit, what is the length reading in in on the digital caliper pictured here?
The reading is 1.6980; in
